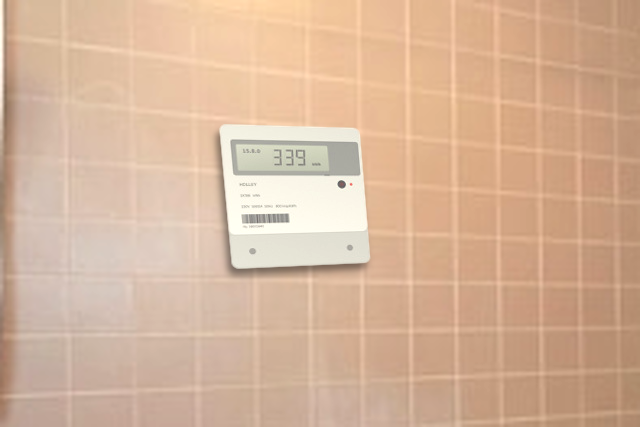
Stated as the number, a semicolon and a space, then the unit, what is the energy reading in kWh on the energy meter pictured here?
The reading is 339; kWh
